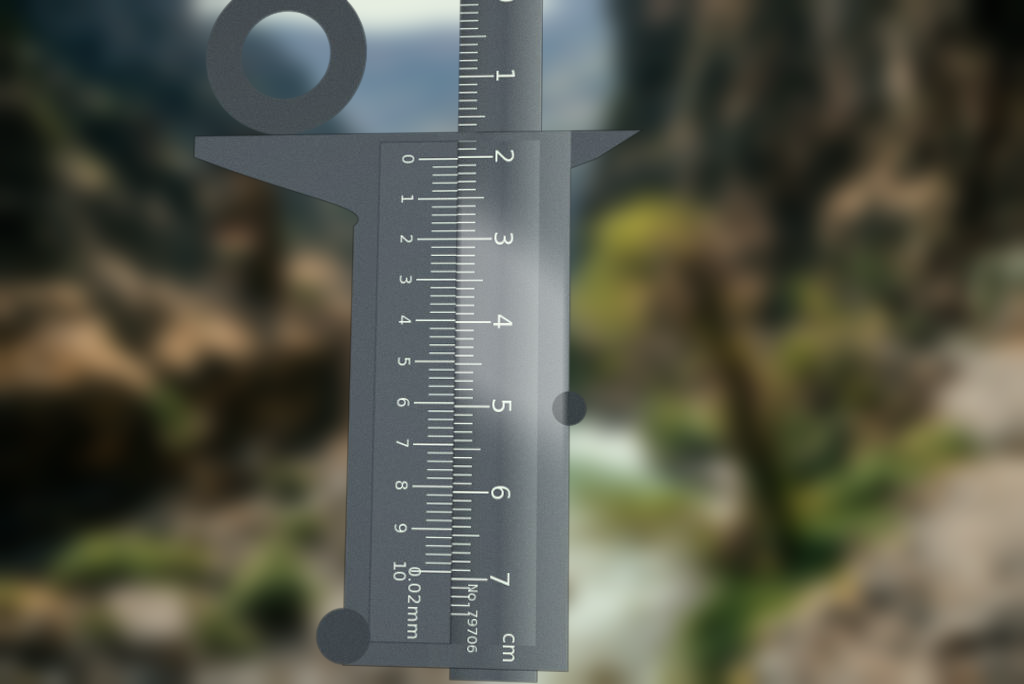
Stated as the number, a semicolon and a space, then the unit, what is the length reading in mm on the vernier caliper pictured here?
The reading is 20.2; mm
